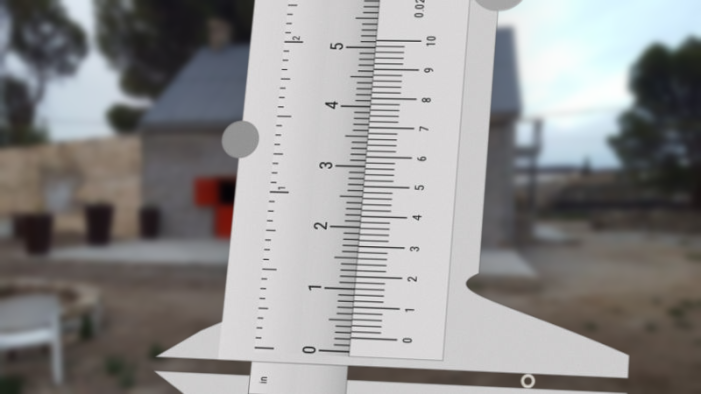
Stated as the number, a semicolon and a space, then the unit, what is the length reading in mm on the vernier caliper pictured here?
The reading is 2.2; mm
